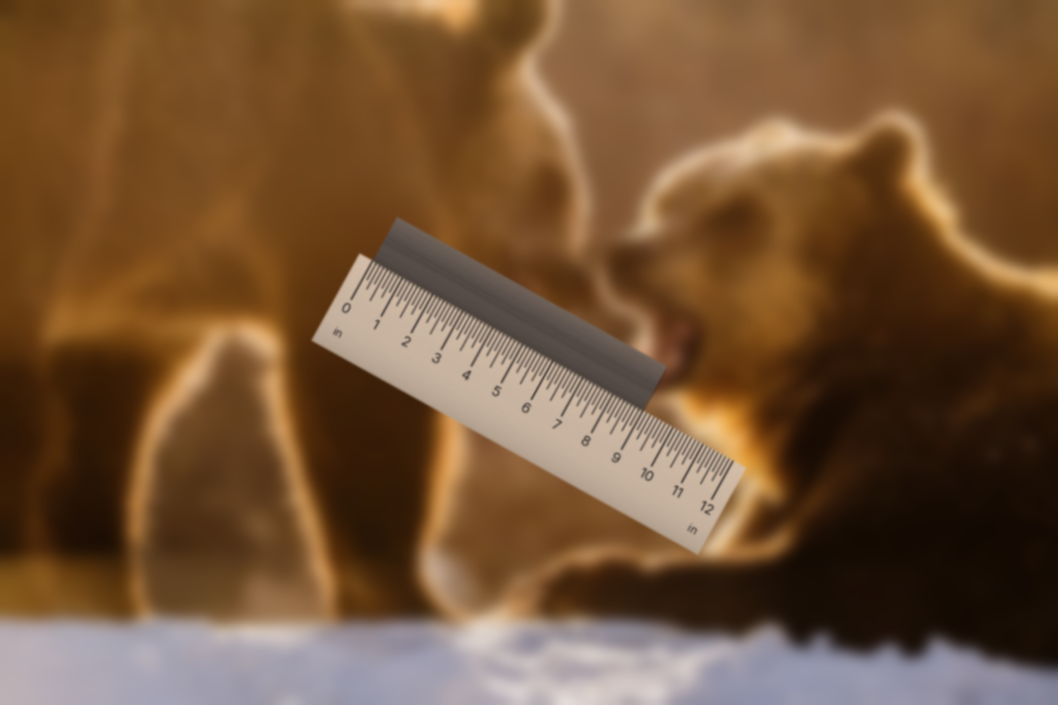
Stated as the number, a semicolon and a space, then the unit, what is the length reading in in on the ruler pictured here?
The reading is 9; in
